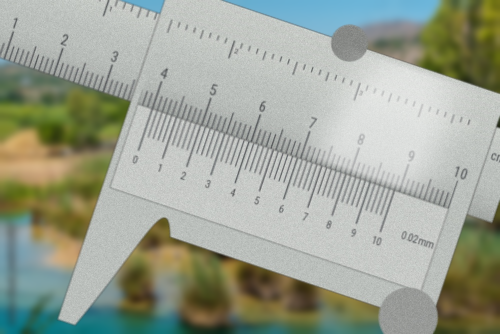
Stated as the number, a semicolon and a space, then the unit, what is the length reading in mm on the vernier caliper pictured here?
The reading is 40.0; mm
